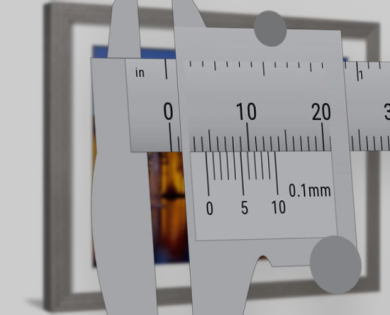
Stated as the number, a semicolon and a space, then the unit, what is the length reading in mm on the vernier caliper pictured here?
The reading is 4.4; mm
